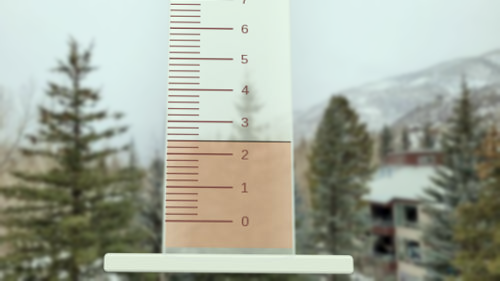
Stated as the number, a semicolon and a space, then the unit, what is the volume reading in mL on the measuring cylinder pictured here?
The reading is 2.4; mL
